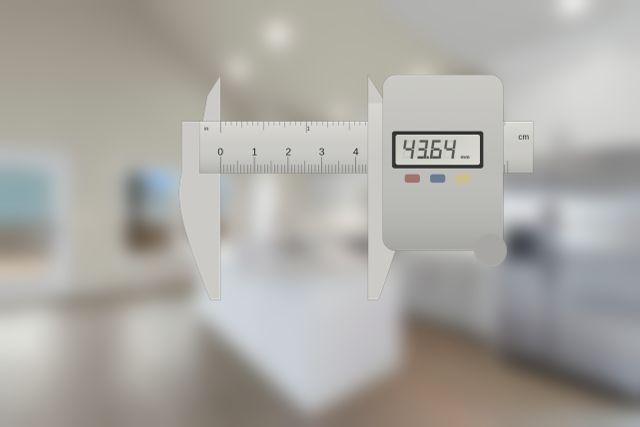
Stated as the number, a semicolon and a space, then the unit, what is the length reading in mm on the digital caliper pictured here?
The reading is 43.64; mm
